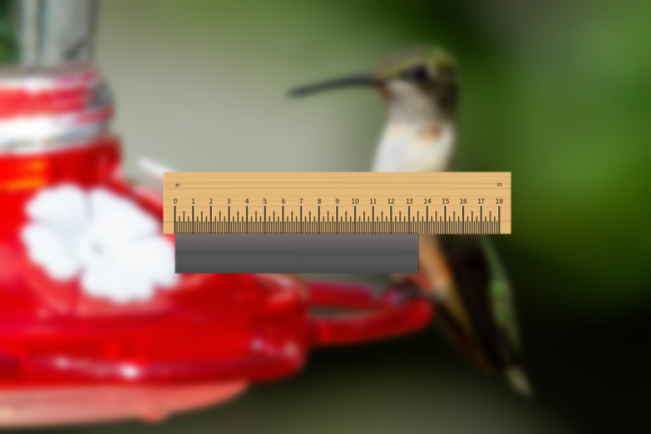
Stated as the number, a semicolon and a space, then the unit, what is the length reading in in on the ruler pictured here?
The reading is 13.5; in
